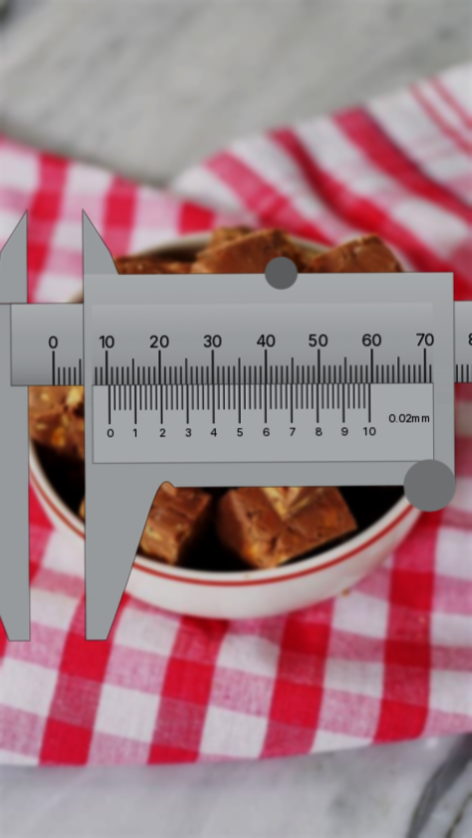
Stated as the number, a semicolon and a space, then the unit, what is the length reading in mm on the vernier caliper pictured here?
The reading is 10.5; mm
